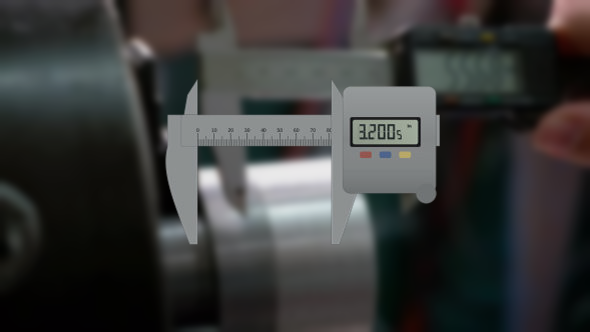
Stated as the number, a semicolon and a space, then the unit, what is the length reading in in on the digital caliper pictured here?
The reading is 3.2005; in
